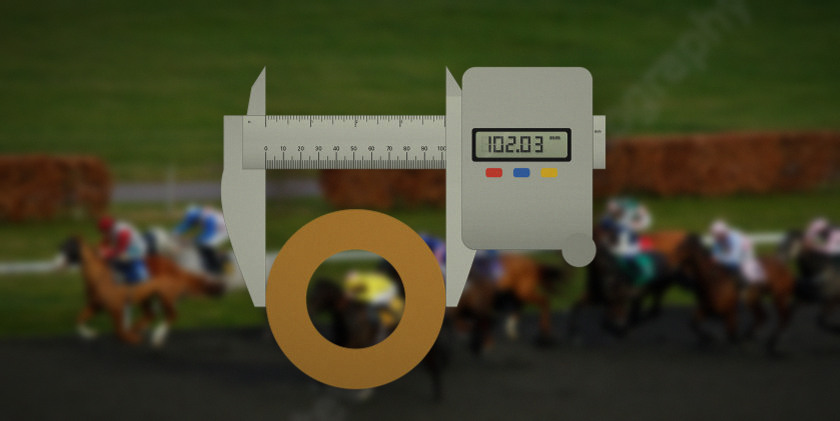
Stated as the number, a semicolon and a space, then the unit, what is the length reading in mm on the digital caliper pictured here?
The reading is 102.03; mm
